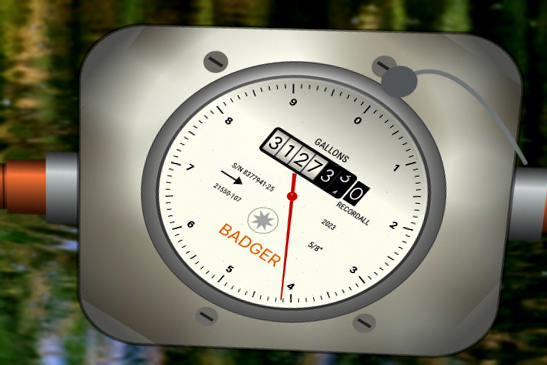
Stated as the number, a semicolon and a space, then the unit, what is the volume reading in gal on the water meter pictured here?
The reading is 3127334.1; gal
